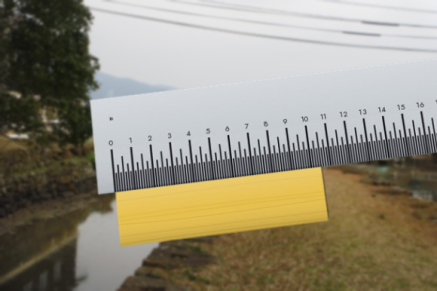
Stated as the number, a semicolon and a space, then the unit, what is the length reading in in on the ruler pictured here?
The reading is 10.5; in
